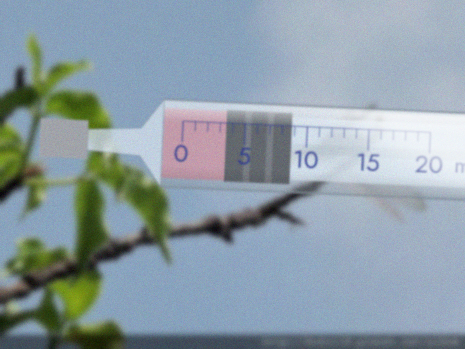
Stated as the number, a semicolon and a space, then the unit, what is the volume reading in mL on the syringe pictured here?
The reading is 3.5; mL
